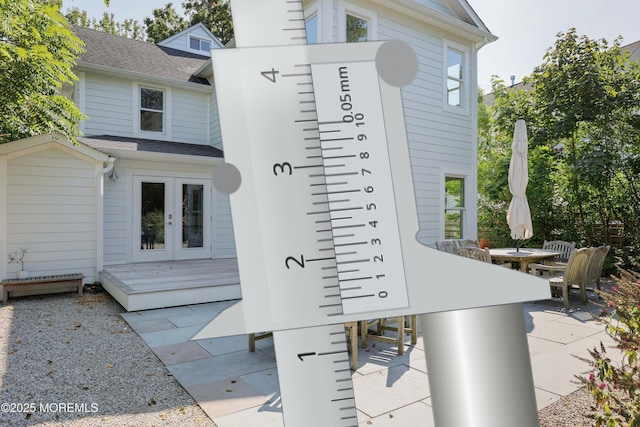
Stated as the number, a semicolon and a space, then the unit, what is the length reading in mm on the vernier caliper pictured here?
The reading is 15.6; mm
